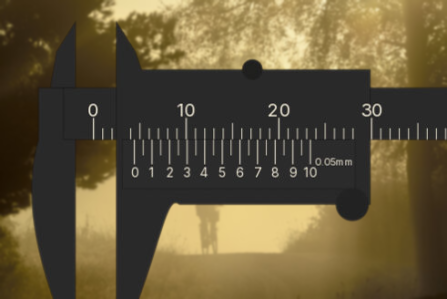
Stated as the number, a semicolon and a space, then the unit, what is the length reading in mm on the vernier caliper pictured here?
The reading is 4.4; mm
